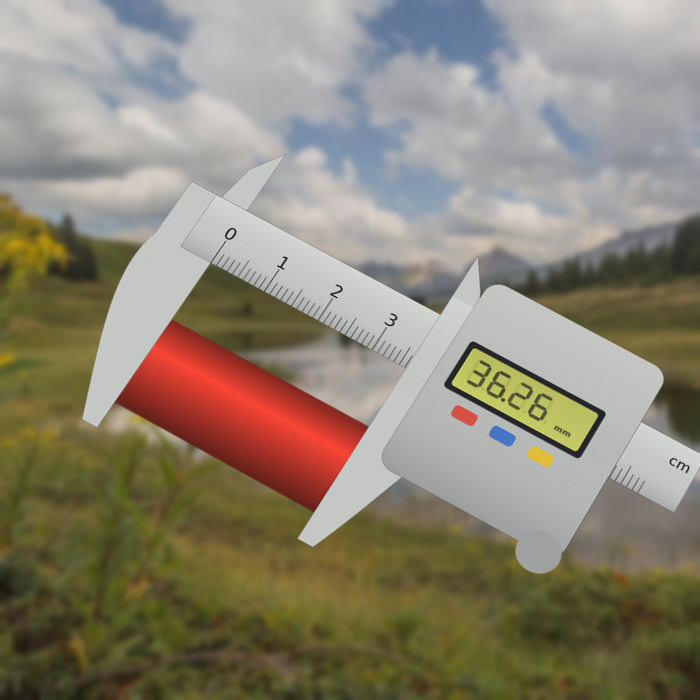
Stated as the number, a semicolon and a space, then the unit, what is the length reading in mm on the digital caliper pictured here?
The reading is 36.26; mm
